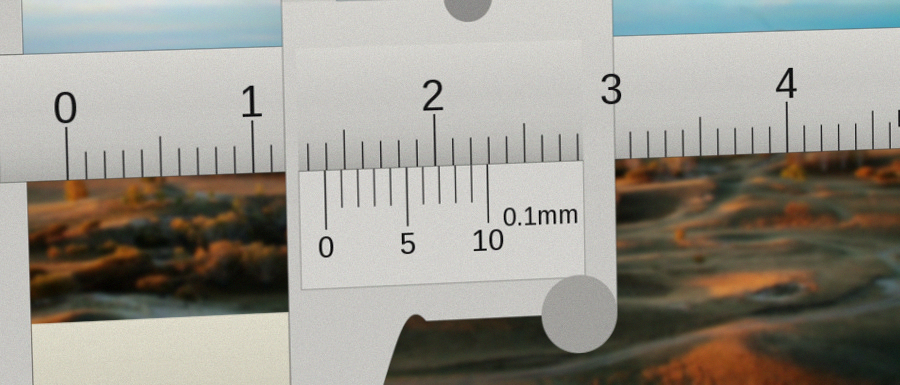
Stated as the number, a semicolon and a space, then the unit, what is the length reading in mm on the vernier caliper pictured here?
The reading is 13.9; mm
